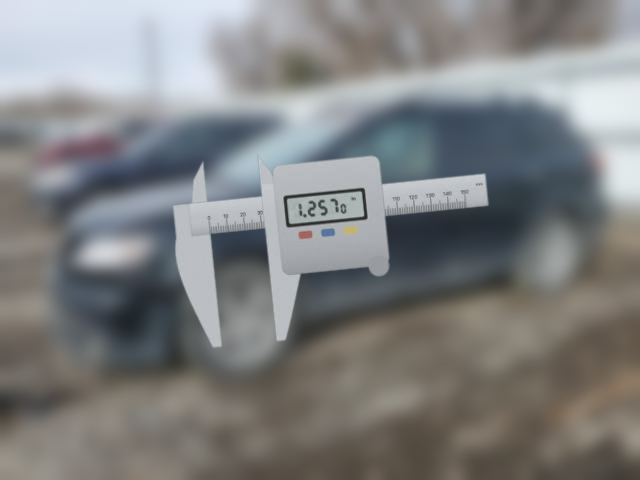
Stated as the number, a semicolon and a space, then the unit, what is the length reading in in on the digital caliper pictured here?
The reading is 1.2570; in
